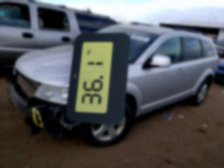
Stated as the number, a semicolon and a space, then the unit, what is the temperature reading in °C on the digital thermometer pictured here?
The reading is 36.1; °C
